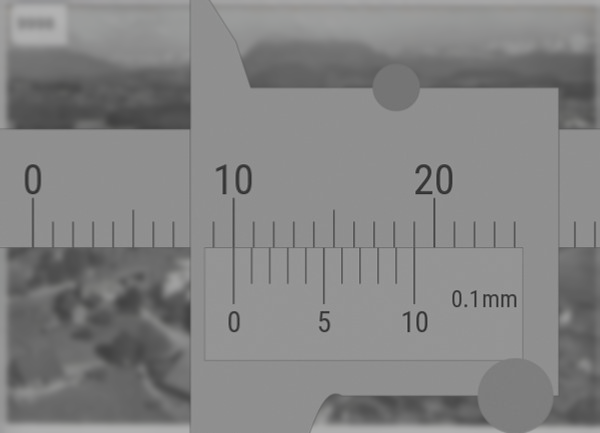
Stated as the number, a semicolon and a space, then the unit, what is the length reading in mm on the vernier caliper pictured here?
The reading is 10.0; mm
